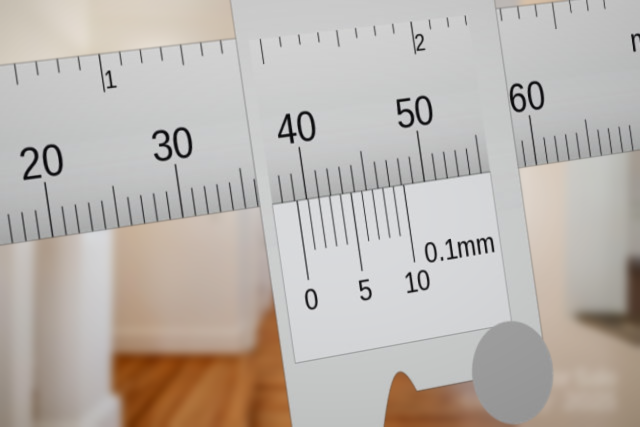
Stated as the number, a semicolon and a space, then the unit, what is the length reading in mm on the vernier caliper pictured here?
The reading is 39.2; mm
